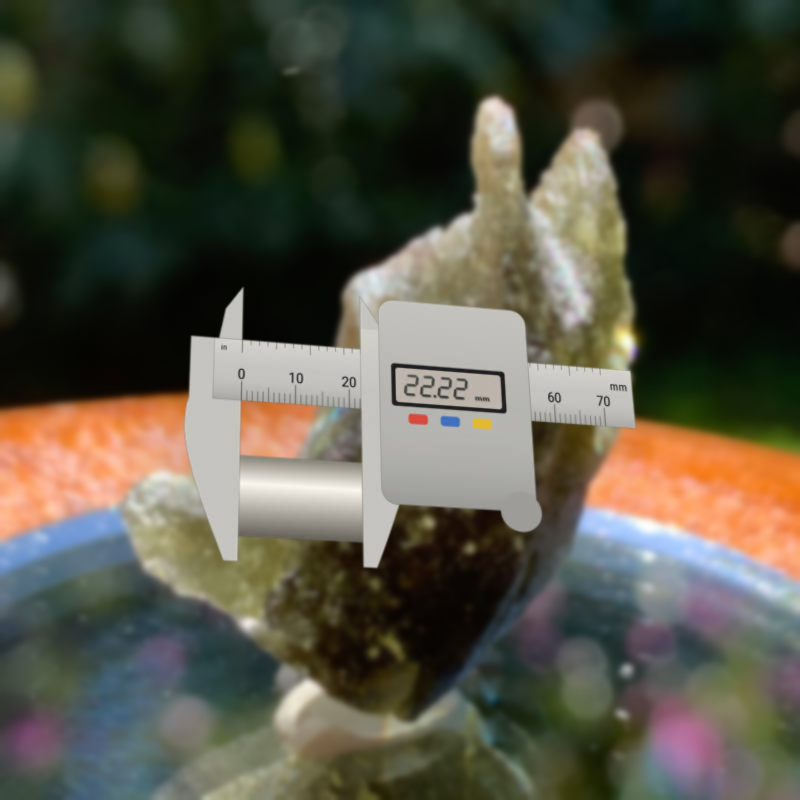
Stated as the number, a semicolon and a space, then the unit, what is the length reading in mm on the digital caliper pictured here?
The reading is 22.22; mm
